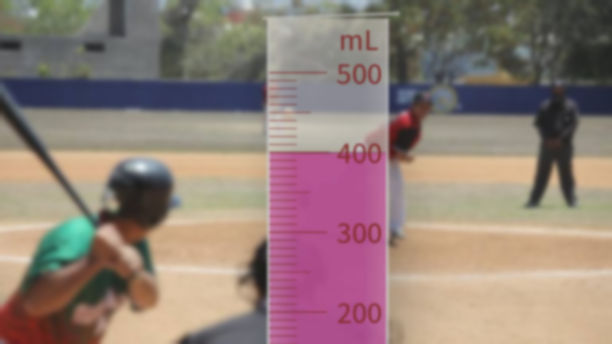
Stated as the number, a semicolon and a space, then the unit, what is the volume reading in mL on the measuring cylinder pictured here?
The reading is 400; mL
